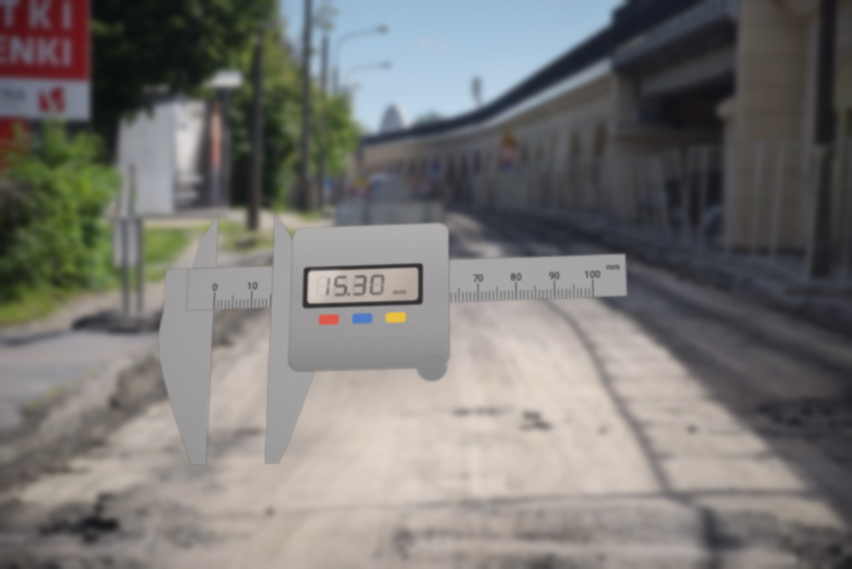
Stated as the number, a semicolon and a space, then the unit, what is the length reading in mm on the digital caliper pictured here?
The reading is 15.30; mm
